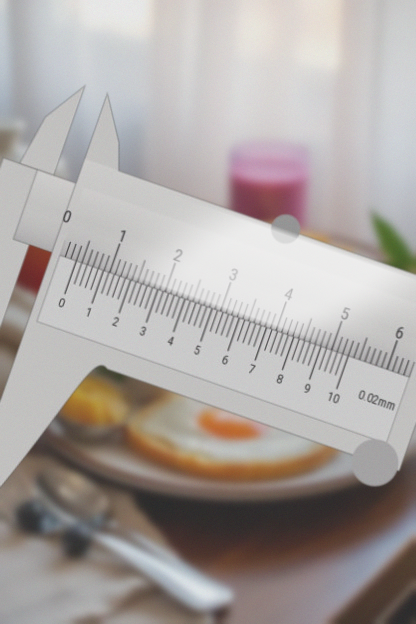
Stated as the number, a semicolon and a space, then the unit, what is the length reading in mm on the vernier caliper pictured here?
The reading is 4.0; mm
